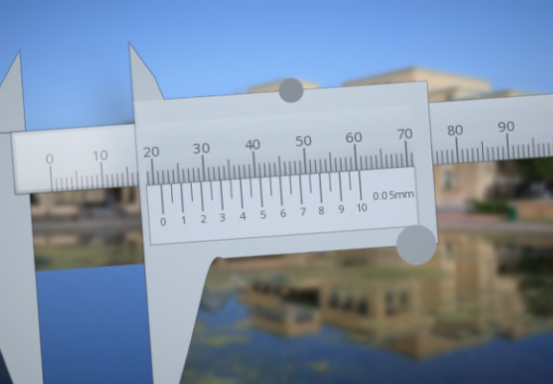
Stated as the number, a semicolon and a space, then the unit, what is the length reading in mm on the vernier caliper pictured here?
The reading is 21.5; mm
